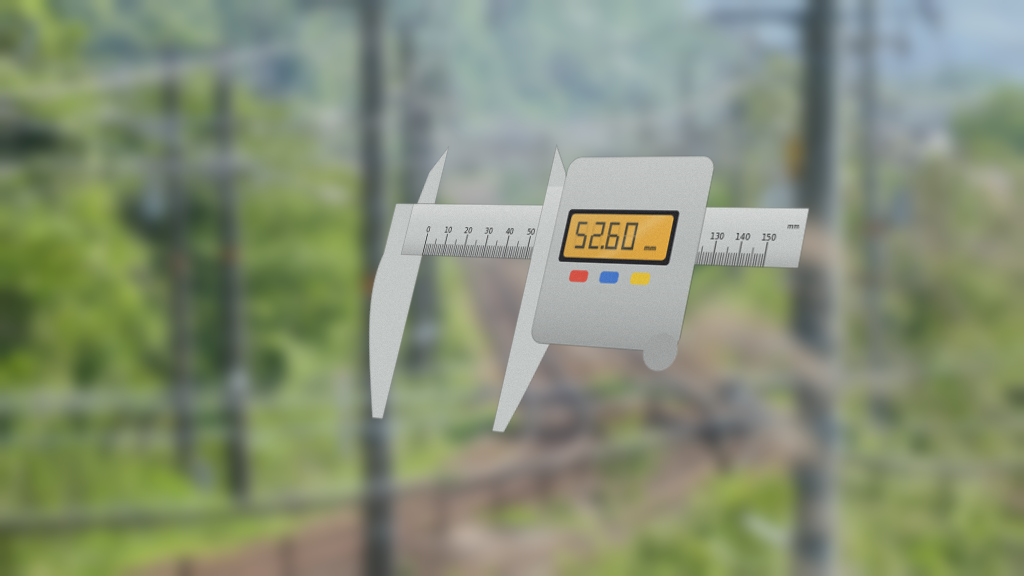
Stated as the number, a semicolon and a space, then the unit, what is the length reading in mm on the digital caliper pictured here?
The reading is 52.60; mm
